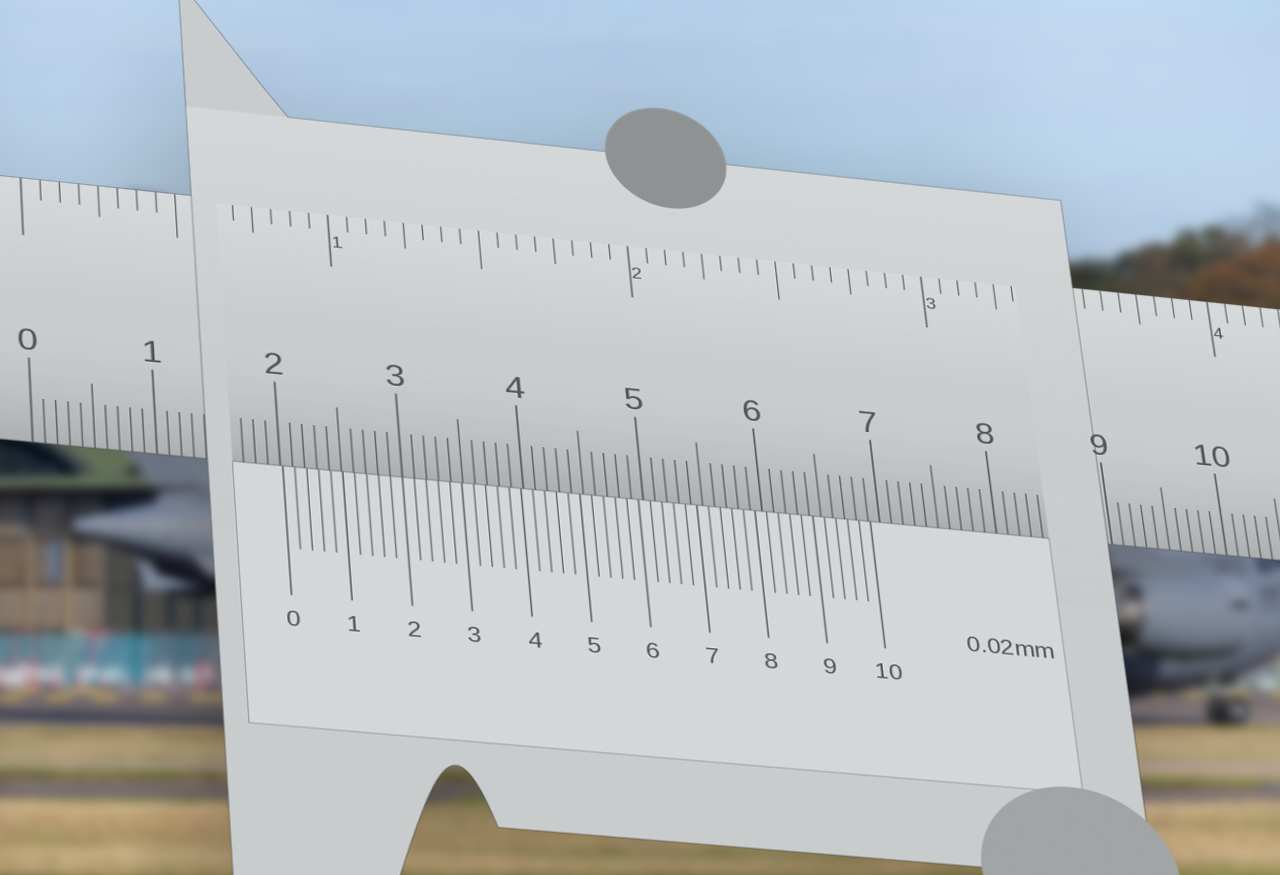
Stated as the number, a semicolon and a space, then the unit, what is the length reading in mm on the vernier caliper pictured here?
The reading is 20.2; mm
